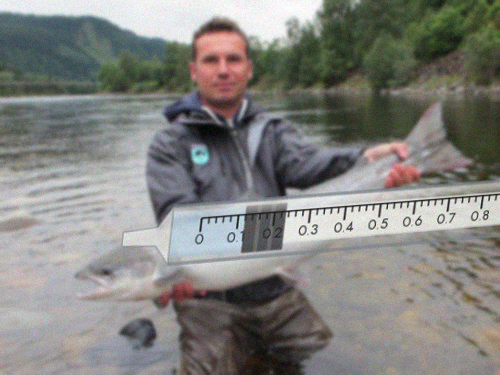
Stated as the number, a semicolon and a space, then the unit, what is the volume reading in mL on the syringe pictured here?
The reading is 0.12; mL
